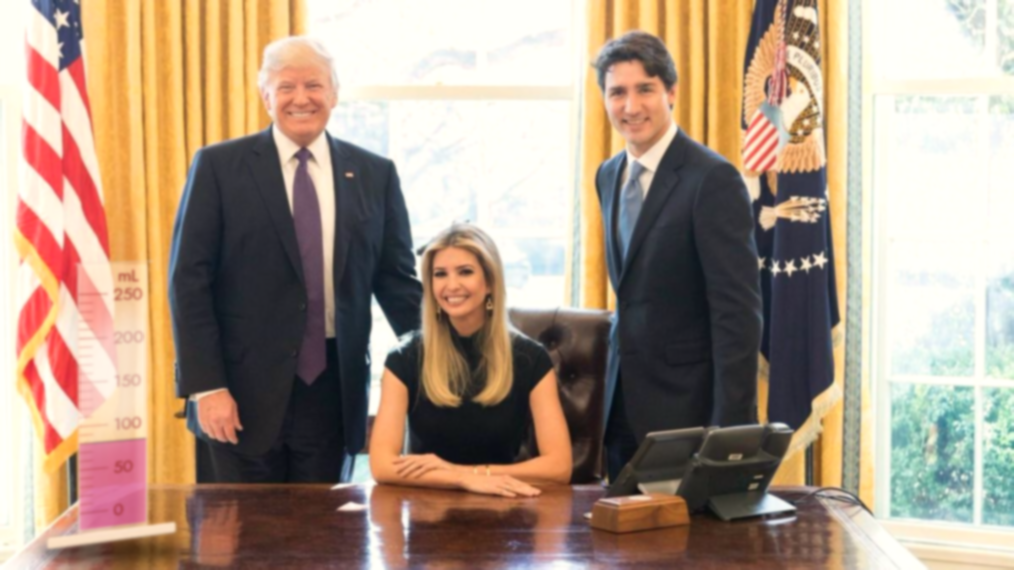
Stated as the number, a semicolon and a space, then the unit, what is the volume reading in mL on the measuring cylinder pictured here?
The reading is 80; mL
